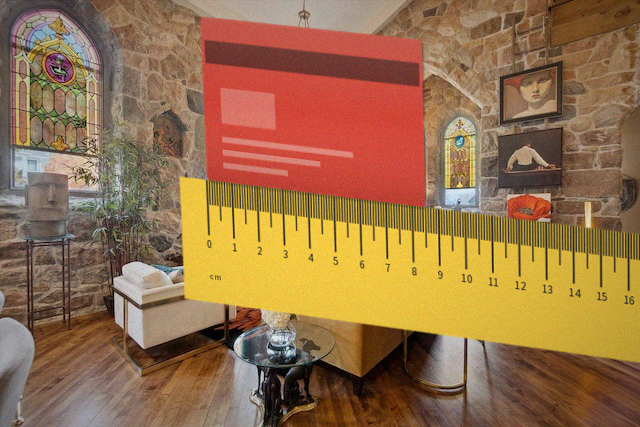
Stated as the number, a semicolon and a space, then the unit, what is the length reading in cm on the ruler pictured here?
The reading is 8.5; cm
